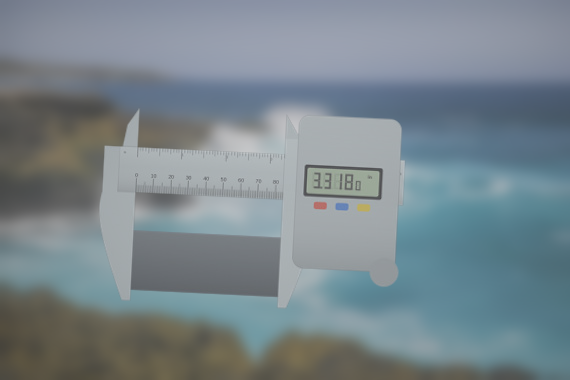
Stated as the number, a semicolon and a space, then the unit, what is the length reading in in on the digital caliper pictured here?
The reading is 3.3180; in
